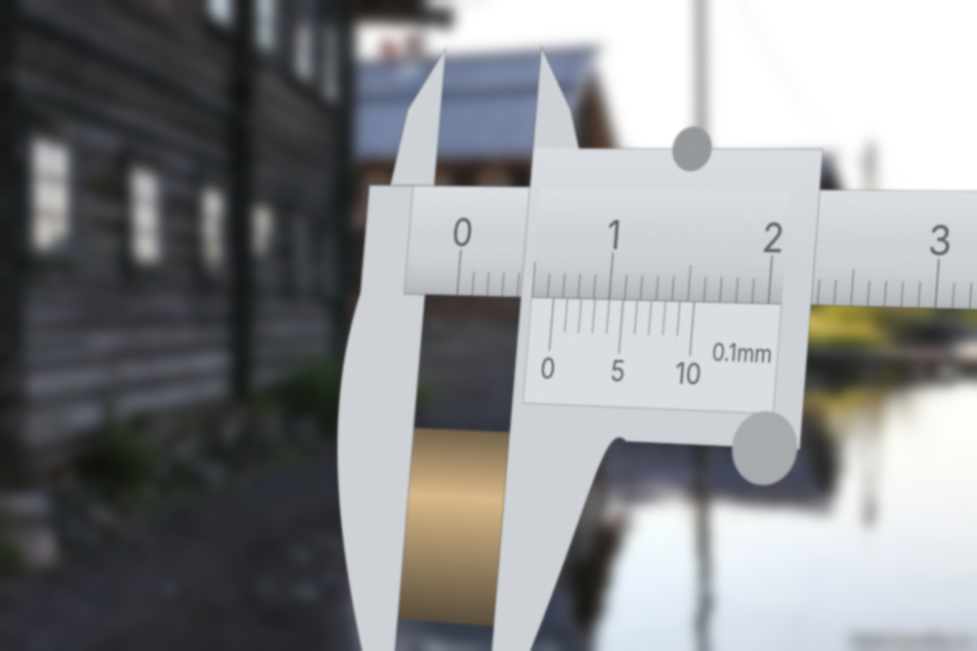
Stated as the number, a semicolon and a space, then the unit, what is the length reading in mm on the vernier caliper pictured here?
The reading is 6.4; mm
